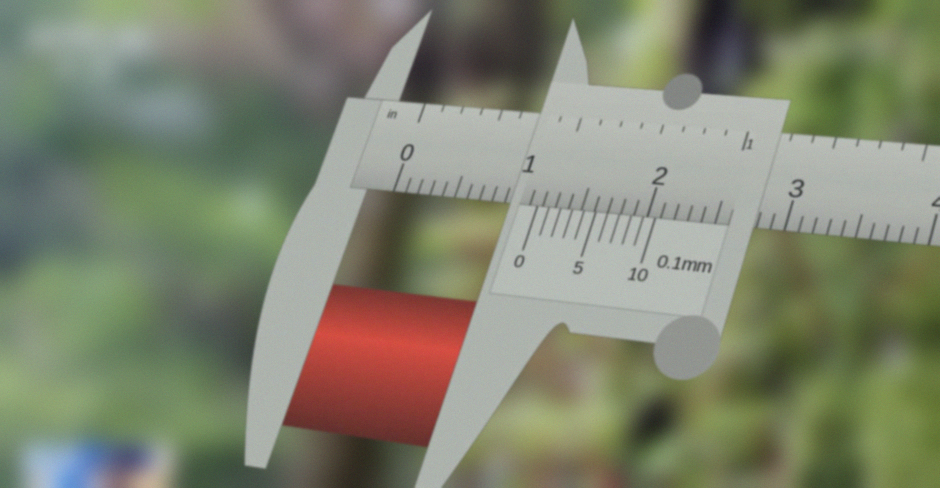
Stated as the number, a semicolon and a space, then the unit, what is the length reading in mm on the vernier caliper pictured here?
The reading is 11.6; mm
